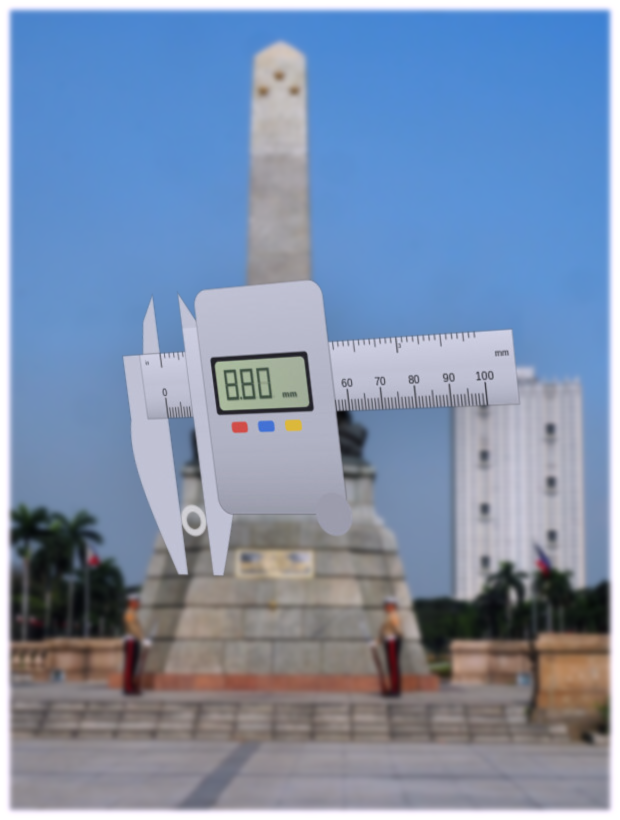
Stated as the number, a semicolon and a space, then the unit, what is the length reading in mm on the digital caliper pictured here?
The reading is 8.80; mm
